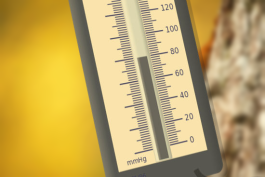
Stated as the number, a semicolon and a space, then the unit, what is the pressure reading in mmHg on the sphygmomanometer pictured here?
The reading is 80; mmHg
